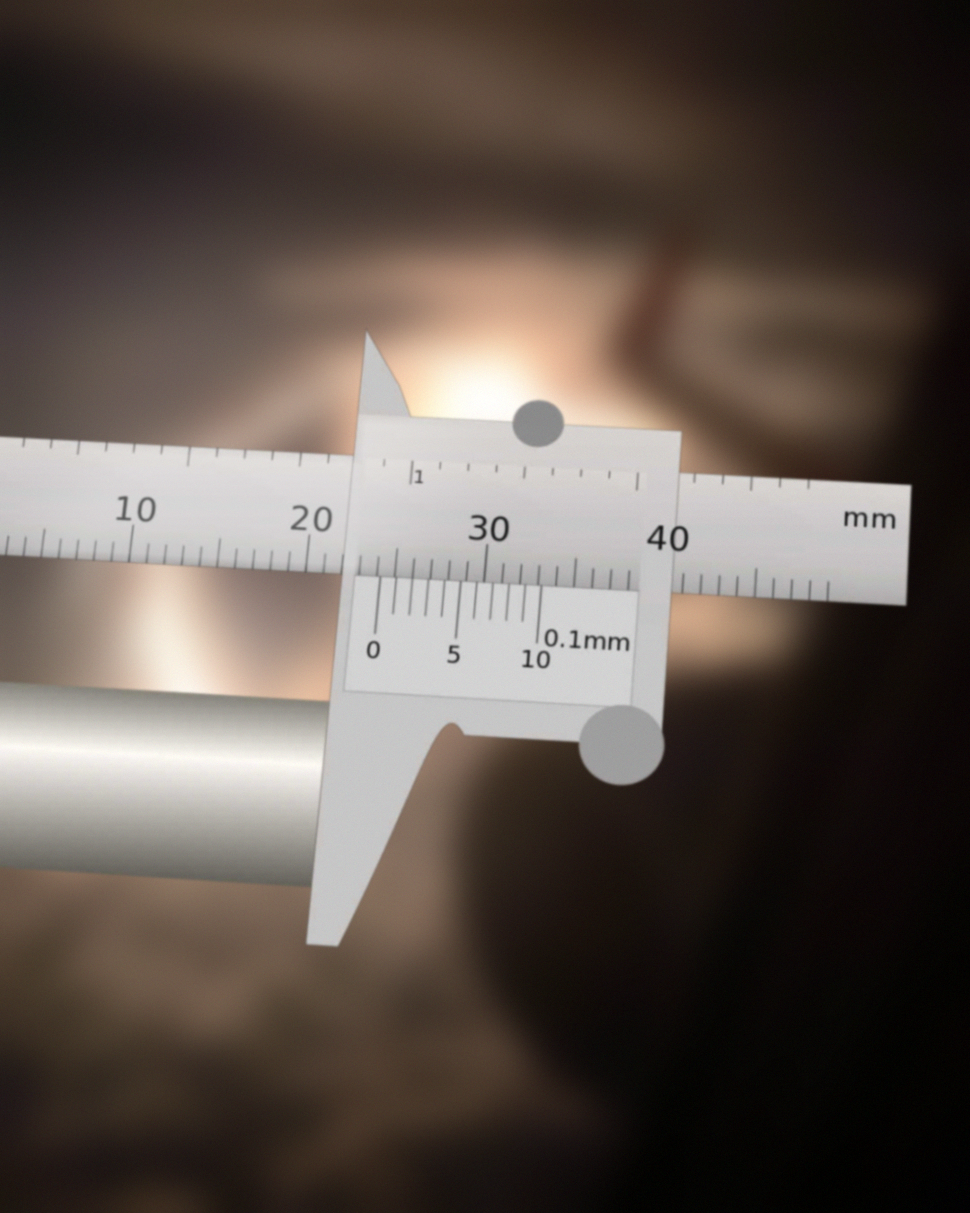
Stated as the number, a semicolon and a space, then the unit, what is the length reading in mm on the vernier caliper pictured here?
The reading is 24.2; mm
